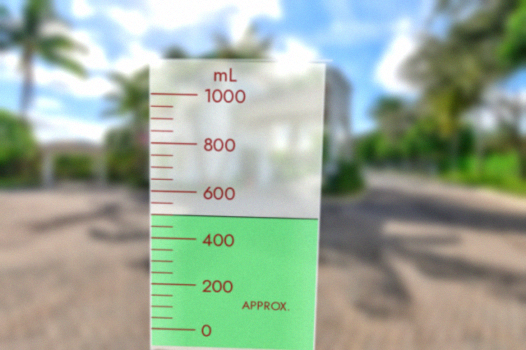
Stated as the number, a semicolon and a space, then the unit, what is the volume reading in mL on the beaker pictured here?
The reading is 500; mL
